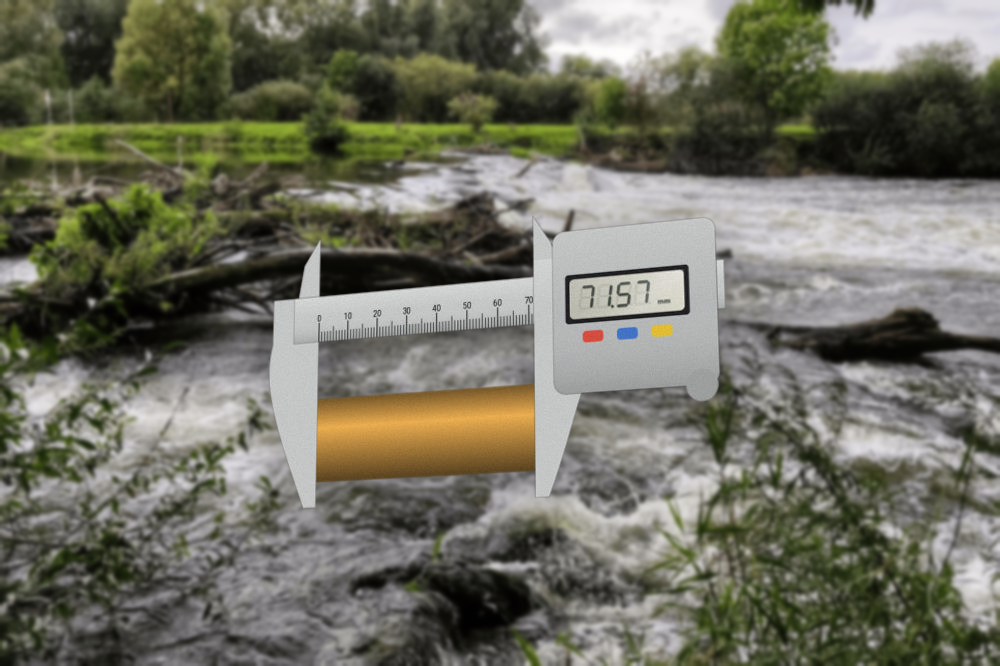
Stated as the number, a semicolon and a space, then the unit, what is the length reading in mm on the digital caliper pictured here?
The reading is 71.57; mm
